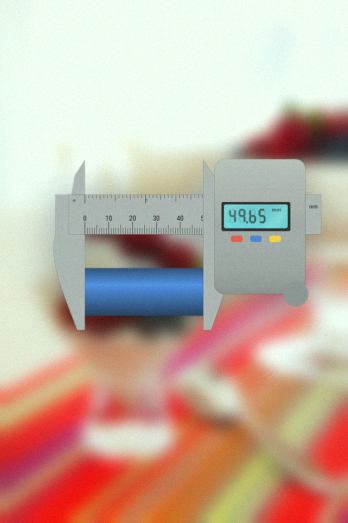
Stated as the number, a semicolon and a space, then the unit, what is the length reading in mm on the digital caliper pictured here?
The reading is 49.65; mm
